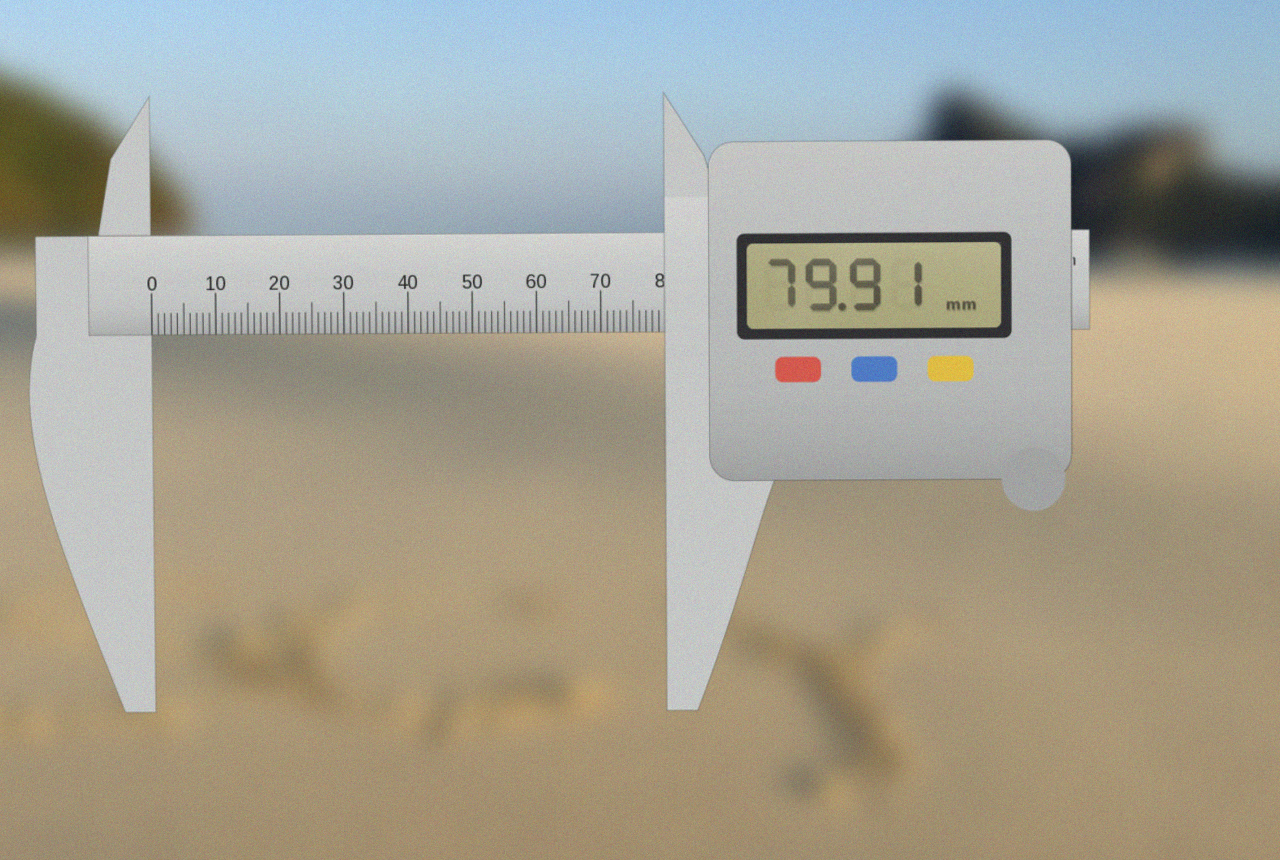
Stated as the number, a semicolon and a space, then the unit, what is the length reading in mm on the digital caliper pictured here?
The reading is 79.91; mm
